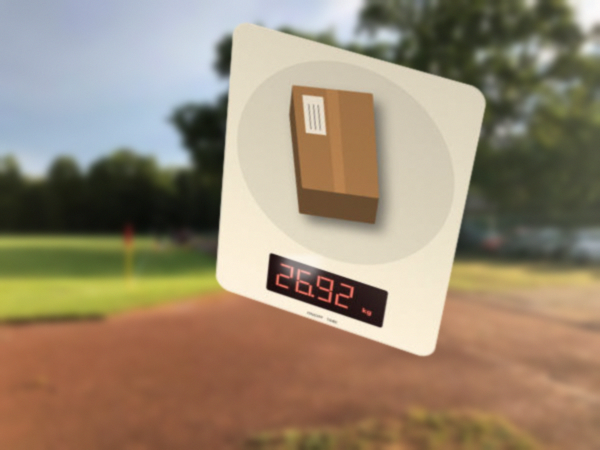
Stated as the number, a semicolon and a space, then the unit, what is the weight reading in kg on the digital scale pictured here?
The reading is 26.92; kg
